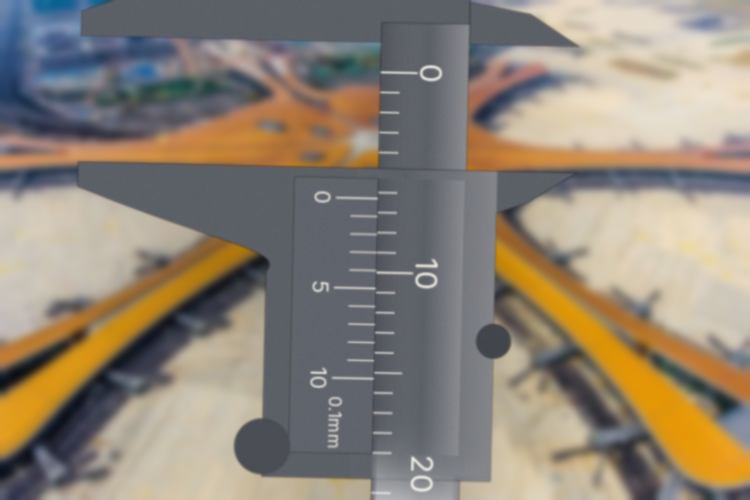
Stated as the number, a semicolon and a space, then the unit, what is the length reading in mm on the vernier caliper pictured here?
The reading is 6.3; mm
